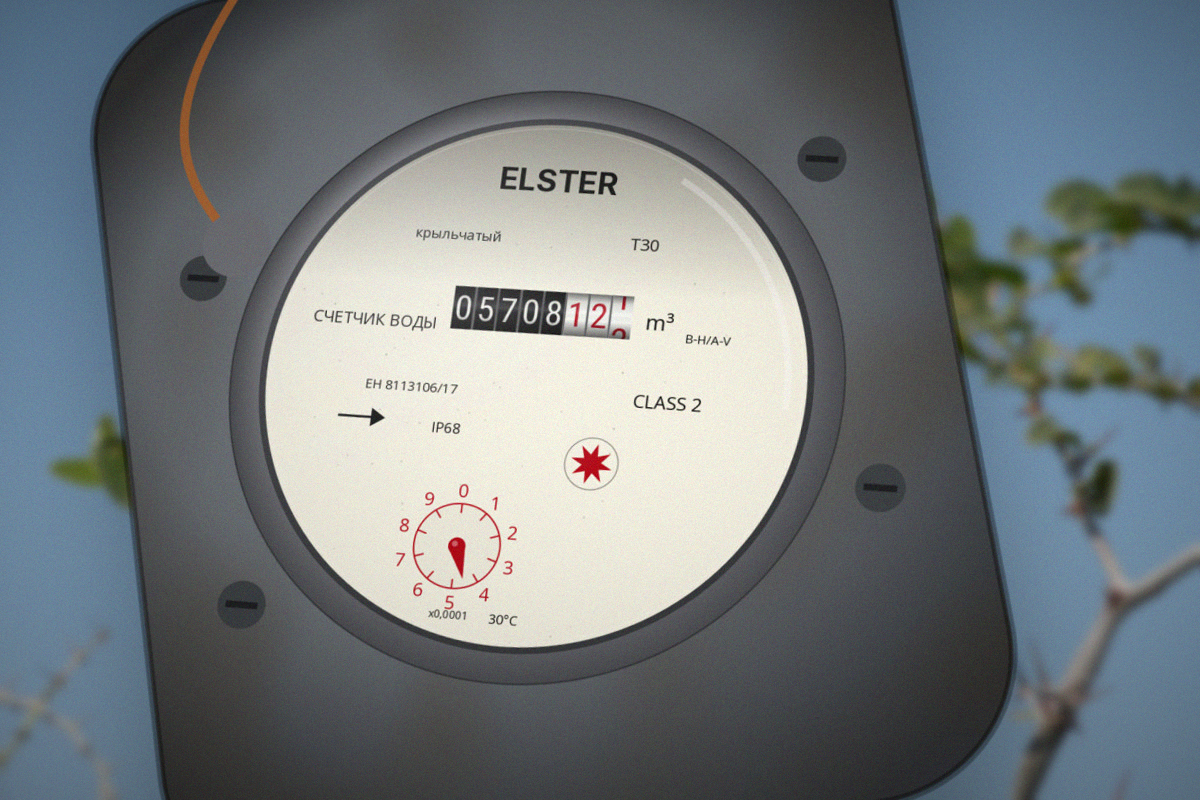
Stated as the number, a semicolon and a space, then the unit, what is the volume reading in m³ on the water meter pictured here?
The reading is 5708.1214; m³
